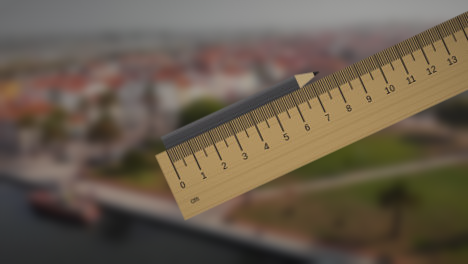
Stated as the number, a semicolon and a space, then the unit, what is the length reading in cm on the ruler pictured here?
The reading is 7.5; cm
